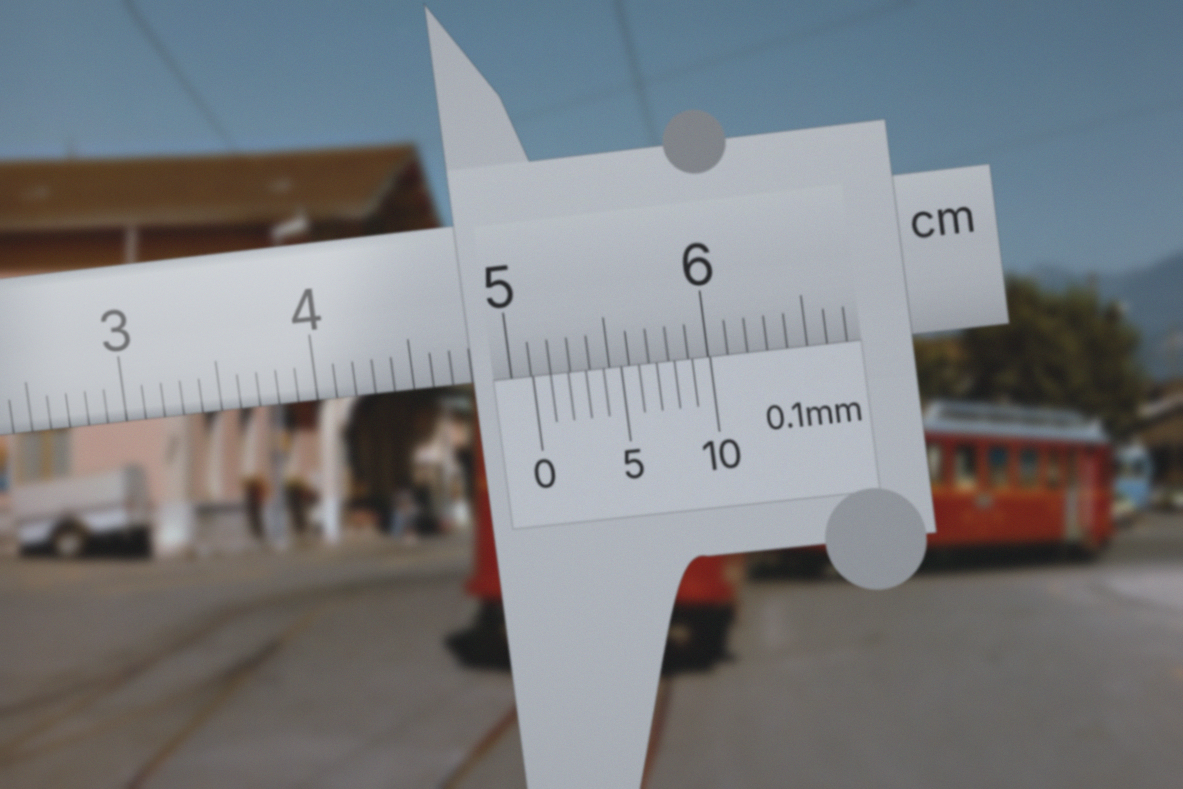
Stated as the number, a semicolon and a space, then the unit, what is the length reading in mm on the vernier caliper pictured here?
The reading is 51.1; mm
